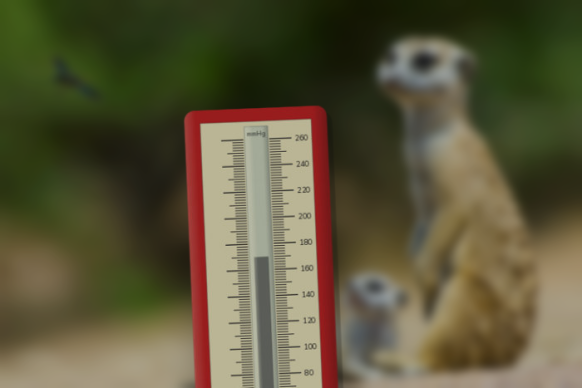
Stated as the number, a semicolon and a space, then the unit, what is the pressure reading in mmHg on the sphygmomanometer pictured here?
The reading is 170; mmHg
